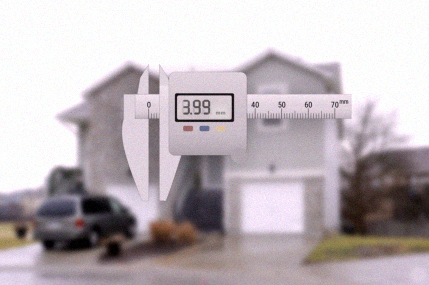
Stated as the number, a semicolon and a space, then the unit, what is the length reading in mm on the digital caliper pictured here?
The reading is 3.99; mm
